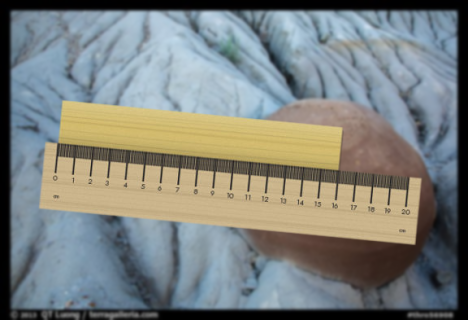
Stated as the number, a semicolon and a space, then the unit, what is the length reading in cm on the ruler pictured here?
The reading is 16; cm
